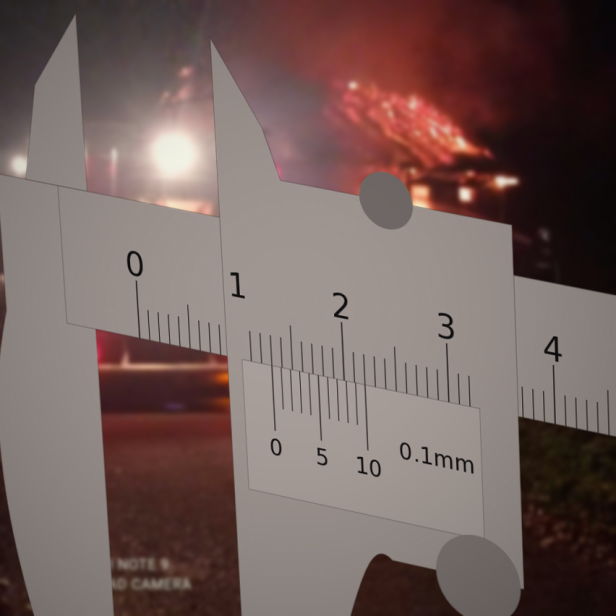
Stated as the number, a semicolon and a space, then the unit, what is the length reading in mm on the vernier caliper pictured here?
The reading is 13.0; mm
